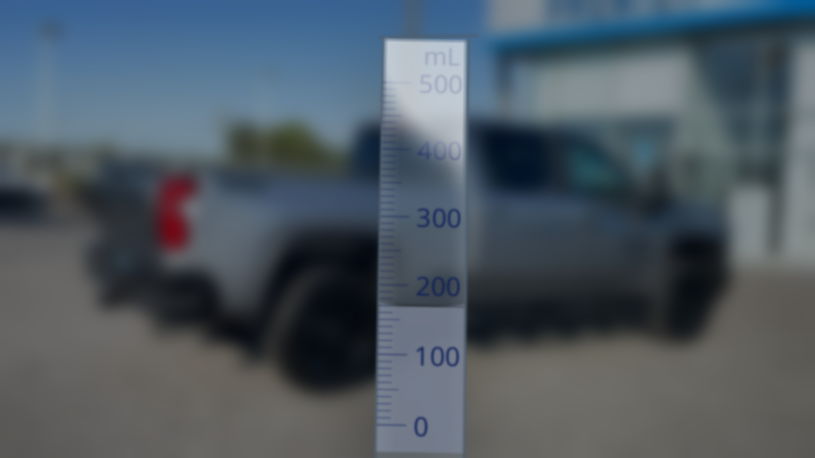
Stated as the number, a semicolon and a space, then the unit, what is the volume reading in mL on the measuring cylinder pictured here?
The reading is 170; mL
